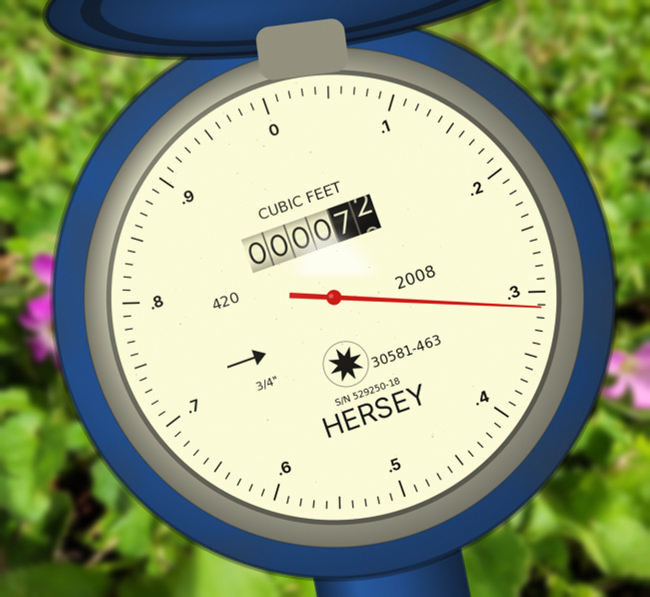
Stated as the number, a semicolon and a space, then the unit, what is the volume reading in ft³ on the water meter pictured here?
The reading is 72.31; ft³
